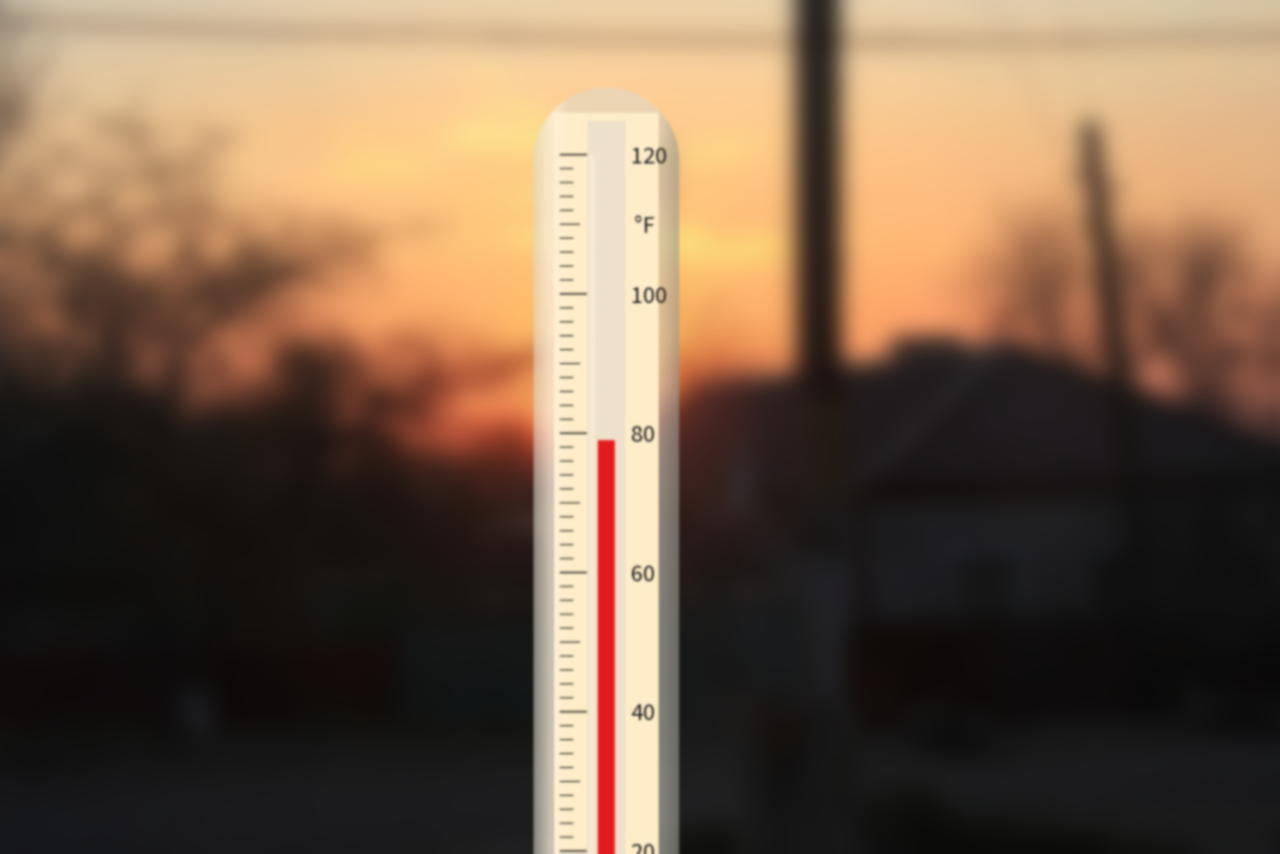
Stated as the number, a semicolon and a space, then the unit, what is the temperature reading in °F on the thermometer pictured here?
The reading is 79; °F
